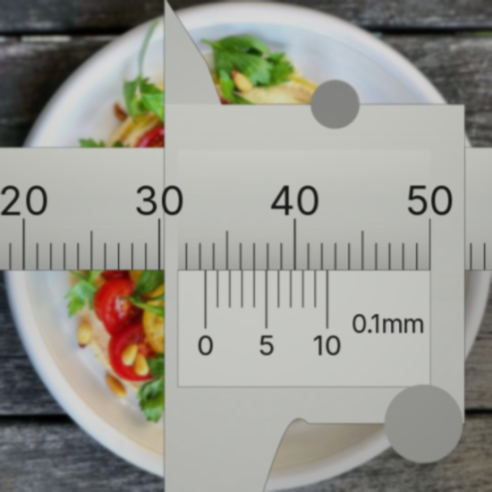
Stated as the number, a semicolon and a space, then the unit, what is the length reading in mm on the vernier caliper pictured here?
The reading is 33.4; mm
